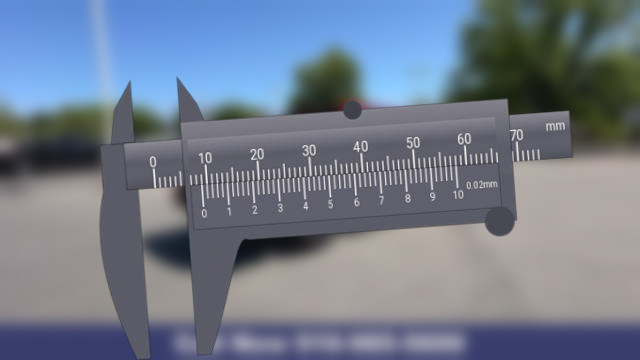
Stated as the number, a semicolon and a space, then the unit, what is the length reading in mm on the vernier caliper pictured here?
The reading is 9.0; mm
